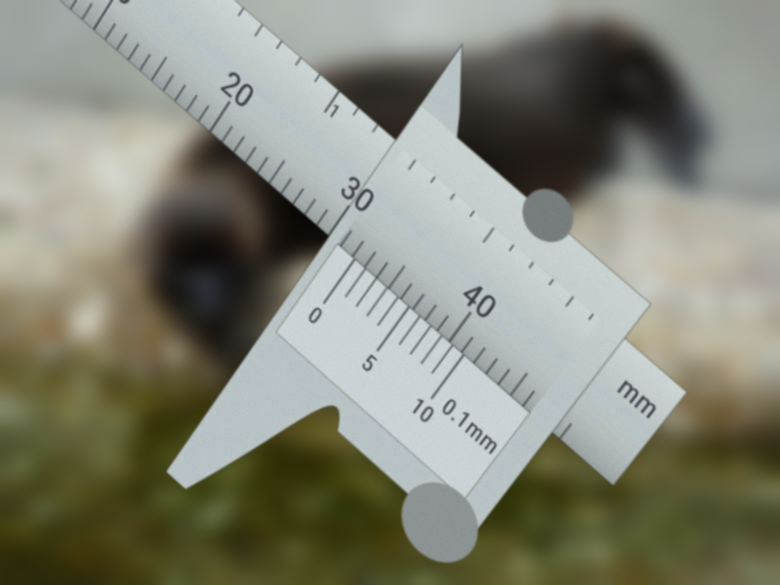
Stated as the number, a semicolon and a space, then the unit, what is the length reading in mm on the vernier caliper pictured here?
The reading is 32.2; mm
